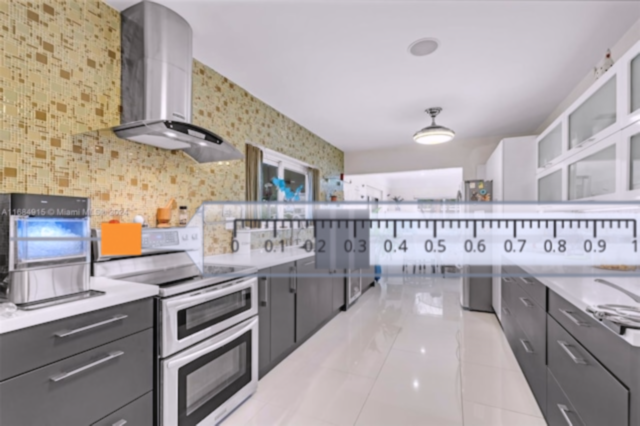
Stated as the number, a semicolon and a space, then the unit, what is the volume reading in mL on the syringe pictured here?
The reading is 0.2; mL
